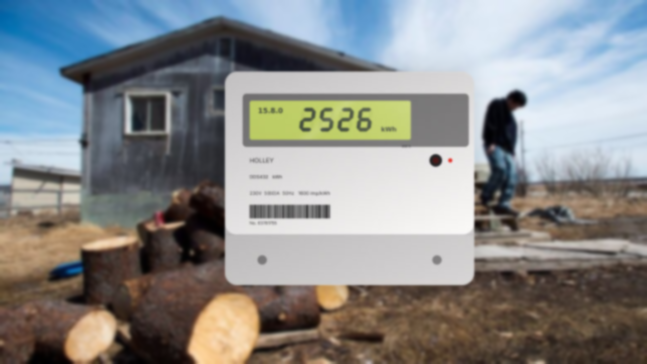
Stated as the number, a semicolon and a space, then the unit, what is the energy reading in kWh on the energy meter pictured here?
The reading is 2526; kWh
